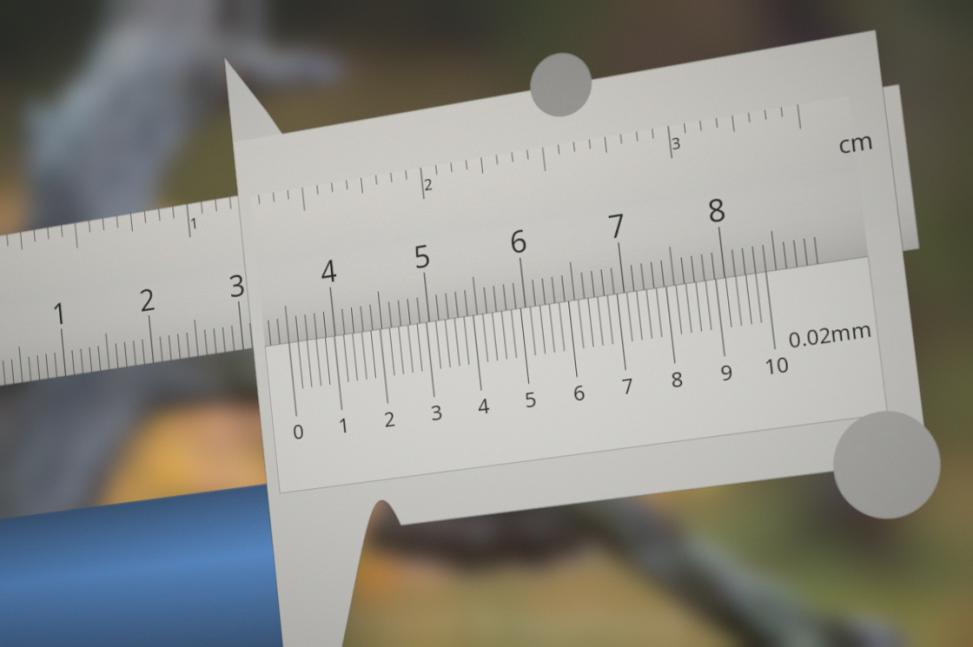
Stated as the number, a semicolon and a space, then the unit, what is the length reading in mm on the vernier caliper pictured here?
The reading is 35.0; mm
